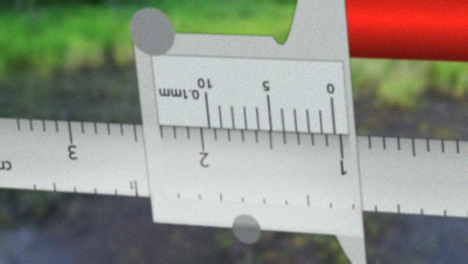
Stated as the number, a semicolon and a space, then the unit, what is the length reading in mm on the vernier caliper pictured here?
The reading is 10.4; mm
